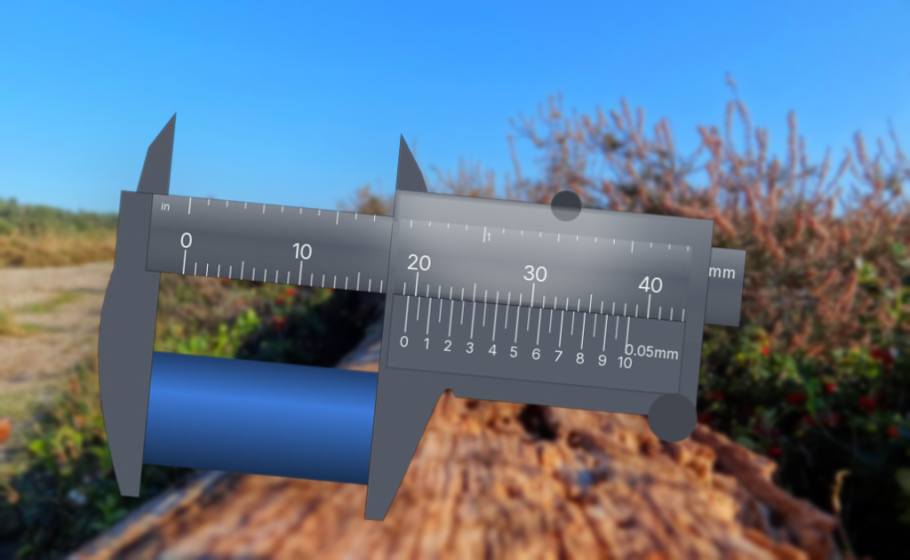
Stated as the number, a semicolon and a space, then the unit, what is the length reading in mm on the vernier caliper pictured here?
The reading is 19.4; mm
